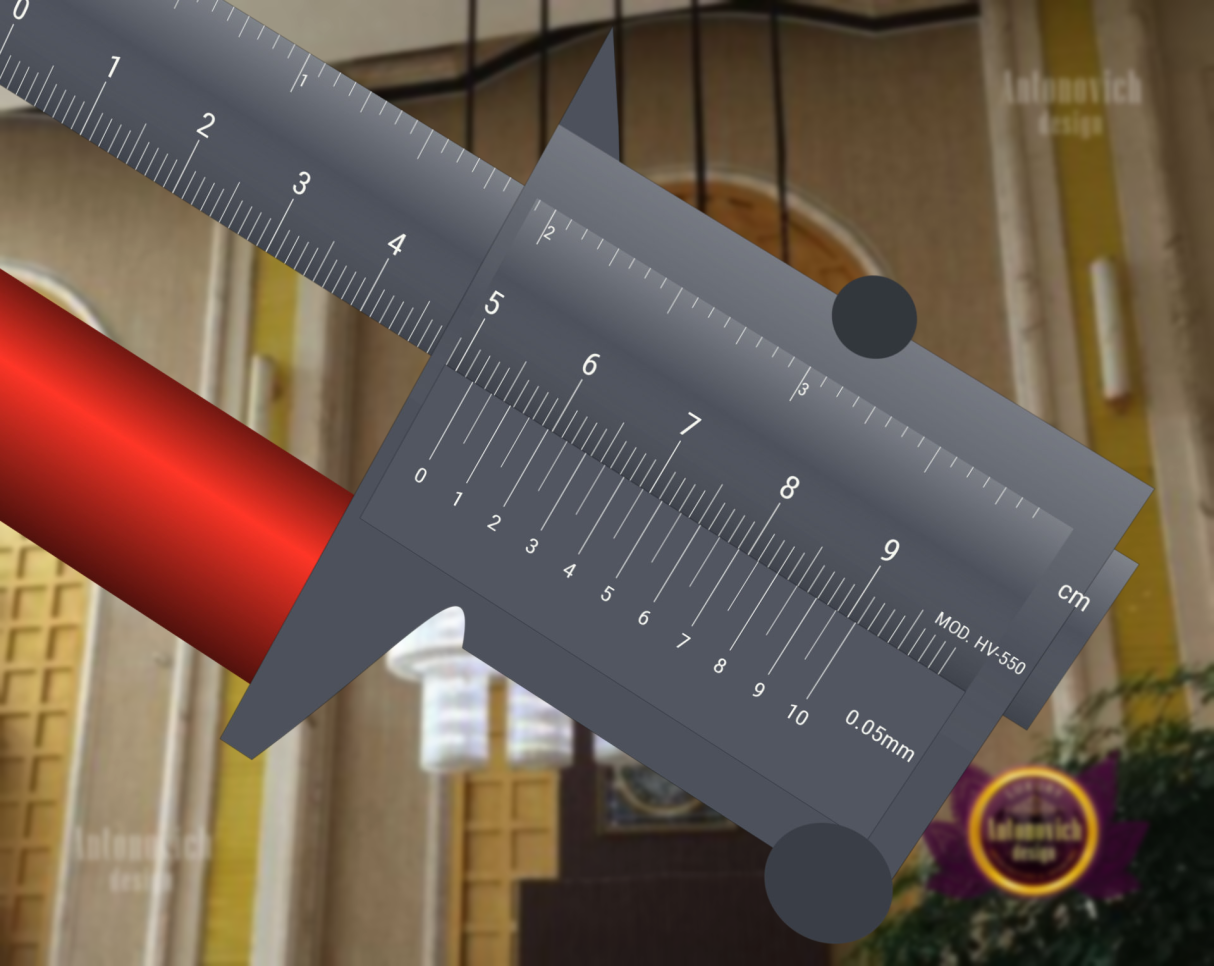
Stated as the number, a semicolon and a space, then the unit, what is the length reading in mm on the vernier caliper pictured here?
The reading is 51.8; mm
